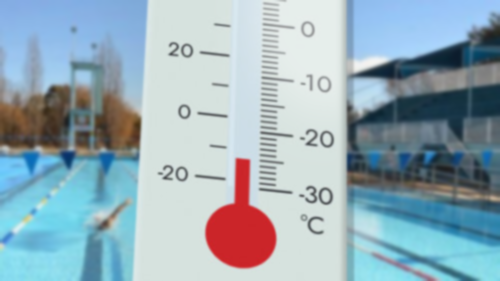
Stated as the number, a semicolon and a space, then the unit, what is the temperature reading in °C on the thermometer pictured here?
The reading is -25; °C
